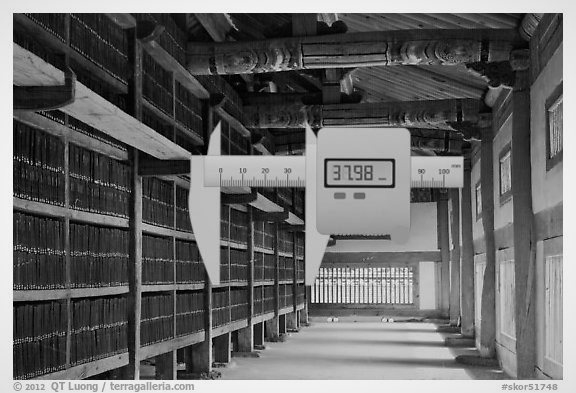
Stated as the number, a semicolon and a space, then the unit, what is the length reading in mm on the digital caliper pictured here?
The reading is 37.98; mm
